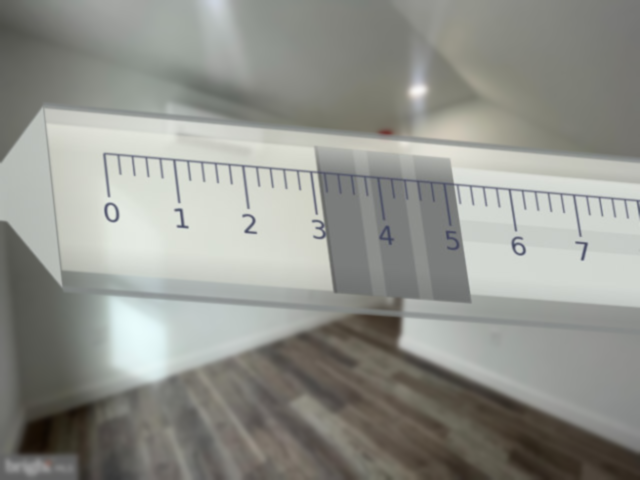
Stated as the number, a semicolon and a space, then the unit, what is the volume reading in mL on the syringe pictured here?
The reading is 3.1; mL
